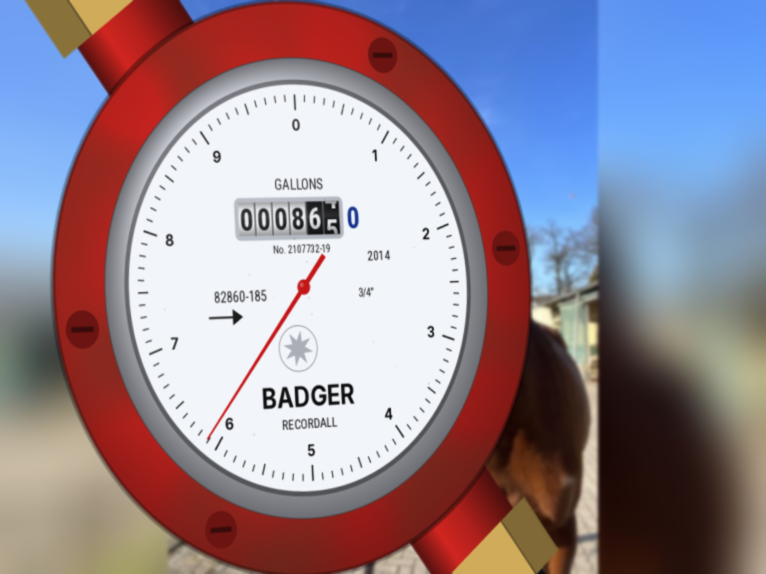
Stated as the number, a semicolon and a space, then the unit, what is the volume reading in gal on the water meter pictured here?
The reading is 8646.1; gal
